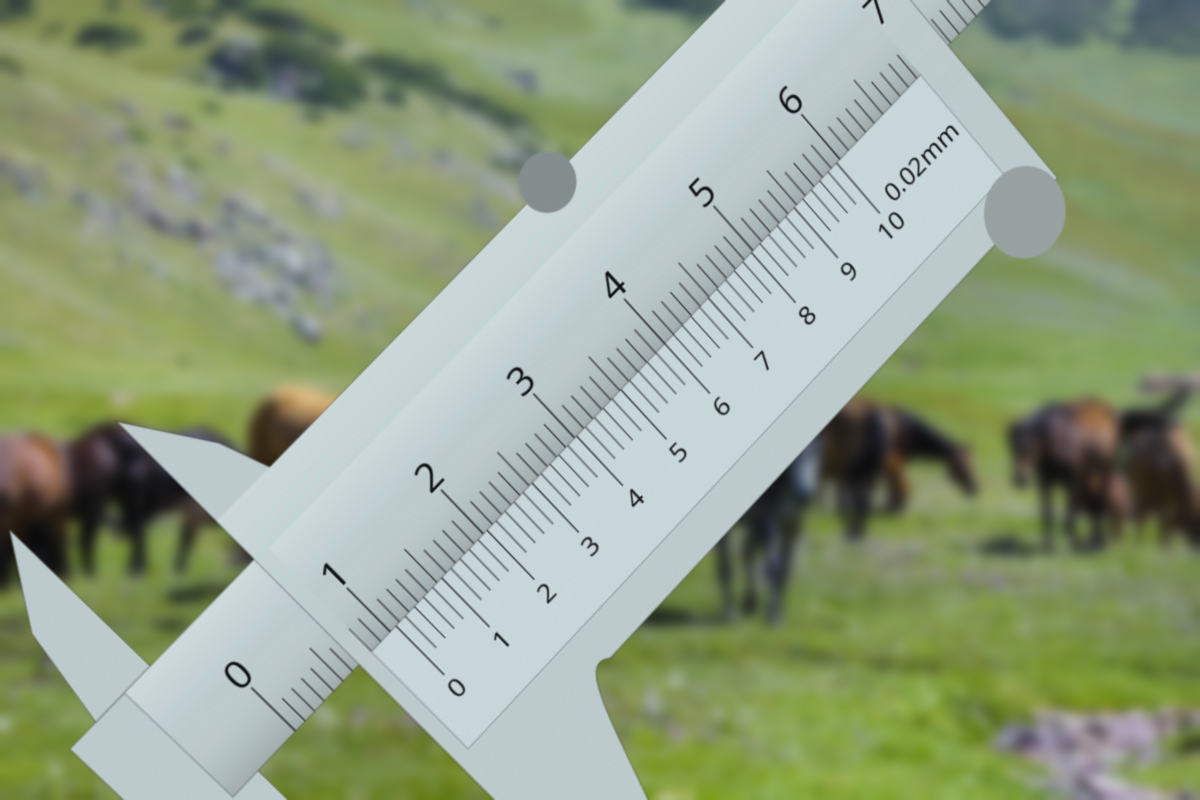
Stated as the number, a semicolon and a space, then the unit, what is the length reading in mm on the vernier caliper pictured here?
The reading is 10.6; mm
